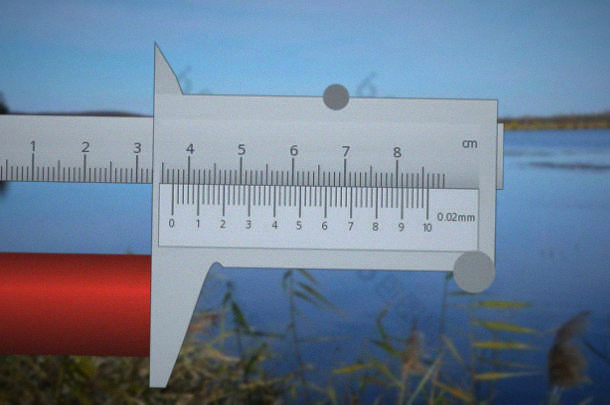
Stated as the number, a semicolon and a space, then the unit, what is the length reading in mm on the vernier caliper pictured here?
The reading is 37.0; mm
